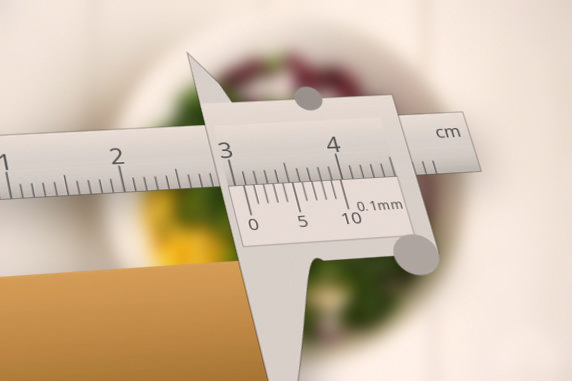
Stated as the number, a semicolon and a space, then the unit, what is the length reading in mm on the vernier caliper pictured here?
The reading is 30.8; mm
